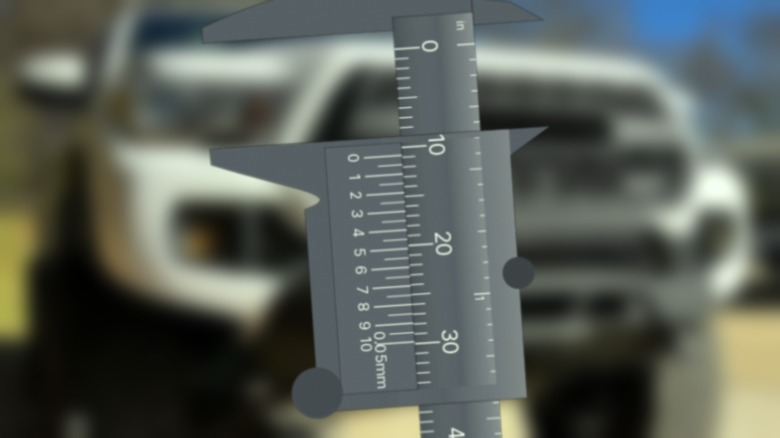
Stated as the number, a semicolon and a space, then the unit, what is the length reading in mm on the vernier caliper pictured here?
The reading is 10.8; mm
